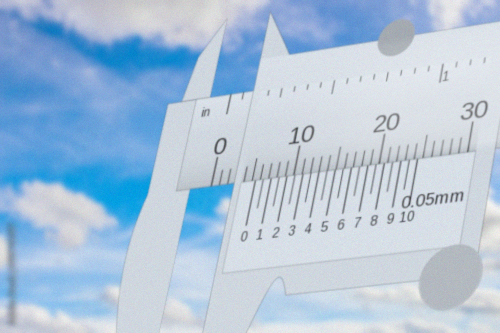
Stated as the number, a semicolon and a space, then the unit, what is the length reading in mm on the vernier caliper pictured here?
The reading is 5.4; mm
